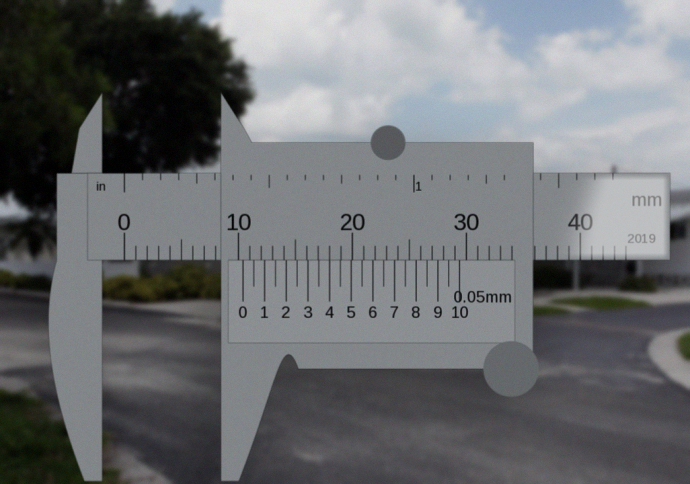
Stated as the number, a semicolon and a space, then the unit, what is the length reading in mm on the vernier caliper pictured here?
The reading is 10.4; mm
